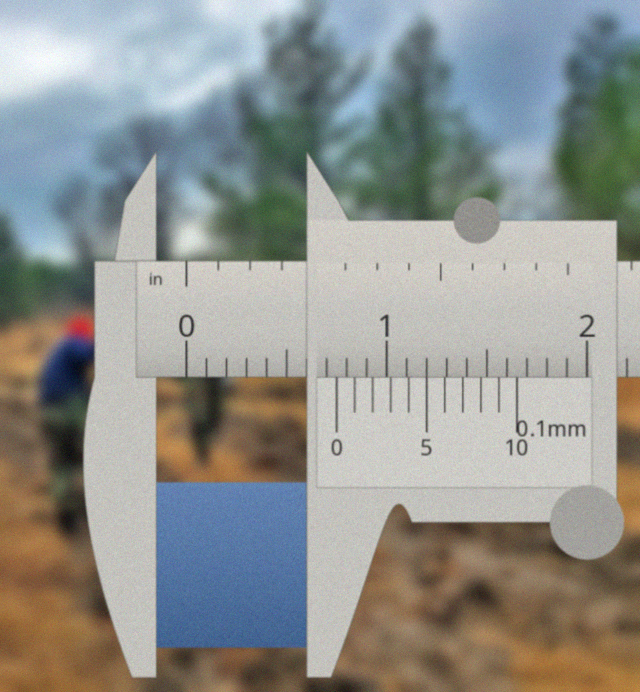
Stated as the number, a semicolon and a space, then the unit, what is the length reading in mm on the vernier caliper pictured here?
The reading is 7.5; mm
